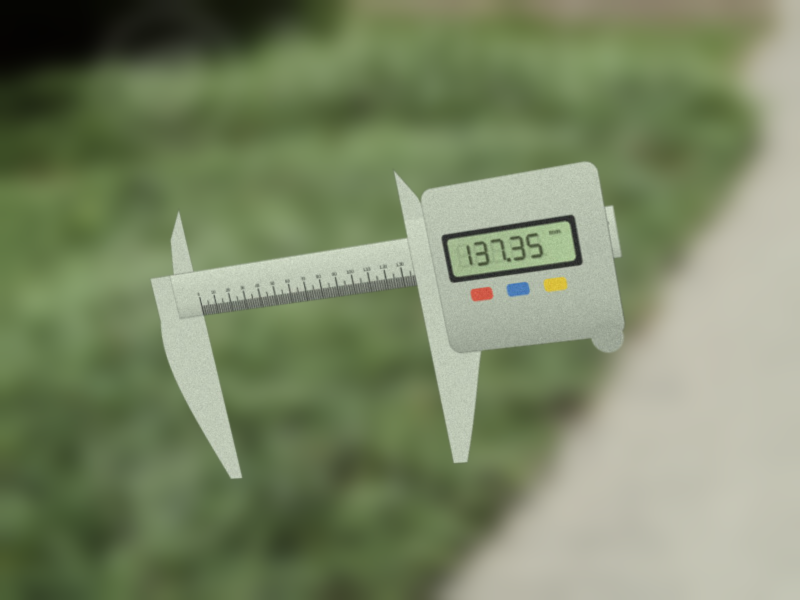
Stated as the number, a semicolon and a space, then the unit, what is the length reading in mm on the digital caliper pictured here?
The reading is 137.35; mm
